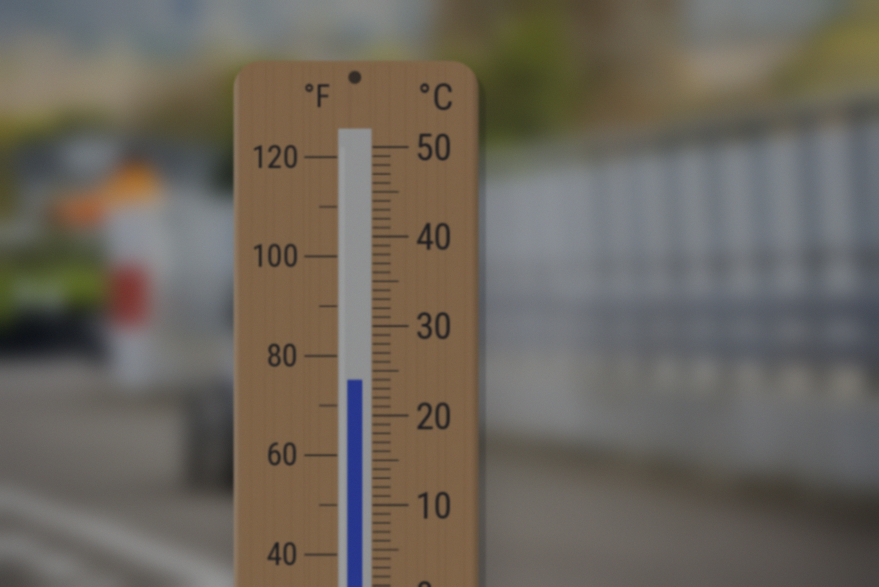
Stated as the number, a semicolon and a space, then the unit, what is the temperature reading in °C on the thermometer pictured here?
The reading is 24; °C
